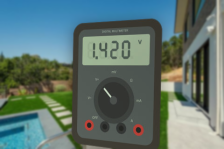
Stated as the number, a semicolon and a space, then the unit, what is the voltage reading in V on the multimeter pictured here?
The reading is 1.420; V
